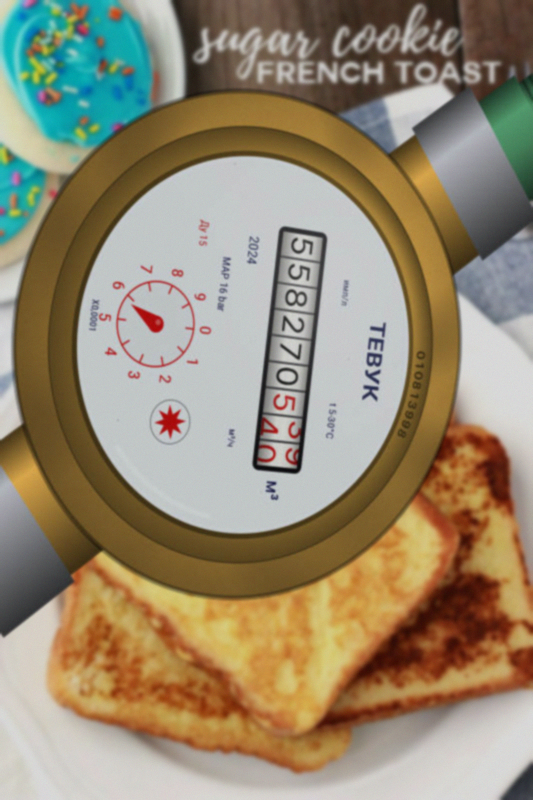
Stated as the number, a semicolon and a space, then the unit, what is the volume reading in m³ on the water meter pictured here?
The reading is 558270.5395; m³
